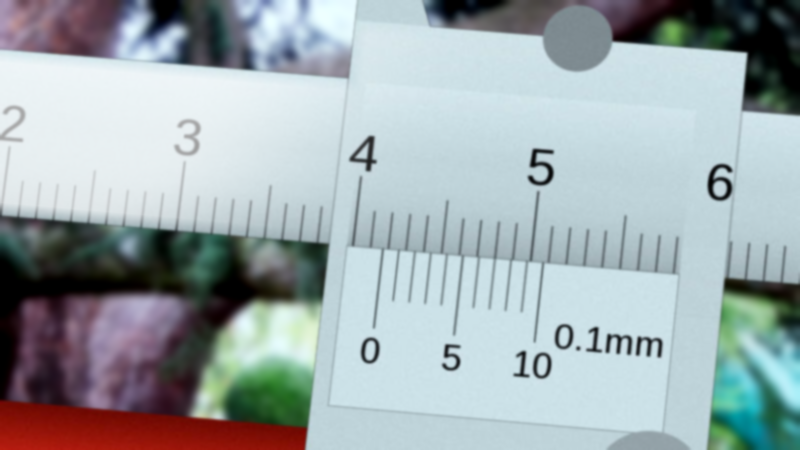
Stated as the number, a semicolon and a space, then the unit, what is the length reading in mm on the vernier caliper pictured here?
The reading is 41.7; mm
